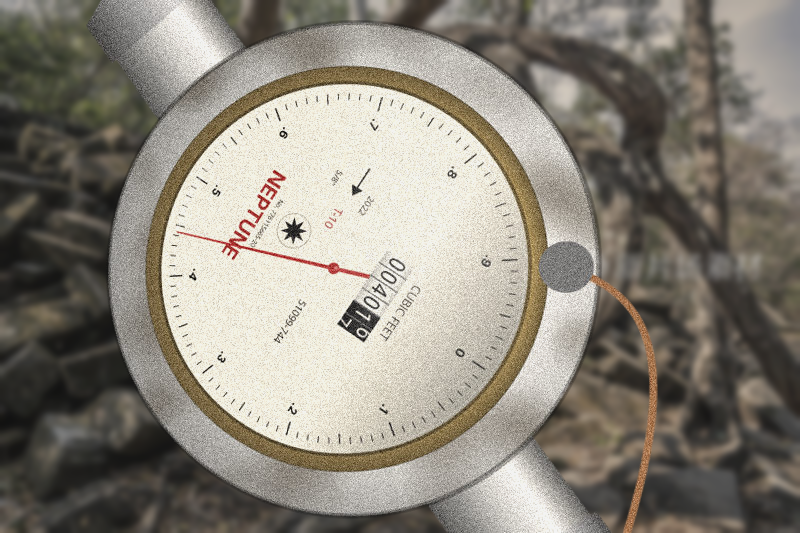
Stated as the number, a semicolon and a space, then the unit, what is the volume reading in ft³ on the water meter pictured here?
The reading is 4016.44; ft³
